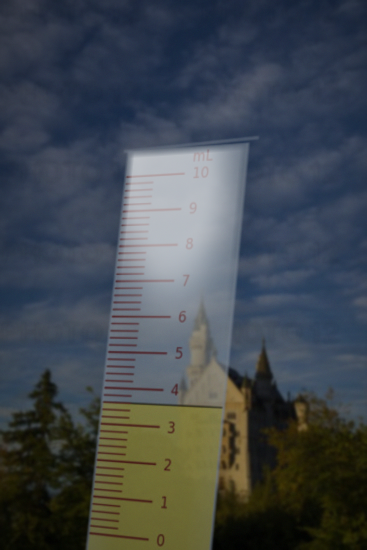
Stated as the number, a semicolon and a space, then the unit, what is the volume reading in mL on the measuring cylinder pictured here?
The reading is 3.6; mL
